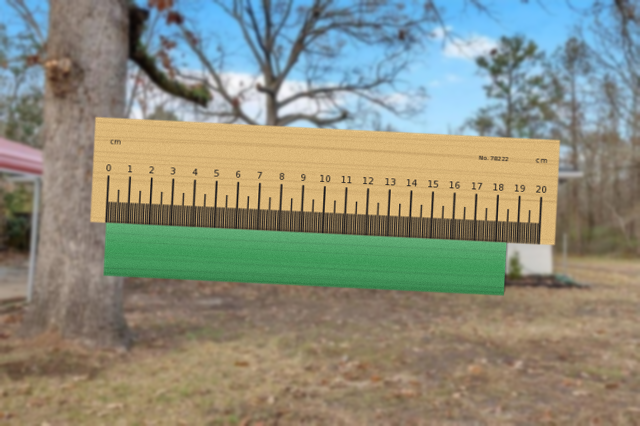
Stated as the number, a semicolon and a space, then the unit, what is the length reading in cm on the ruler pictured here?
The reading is 18.5; cm
